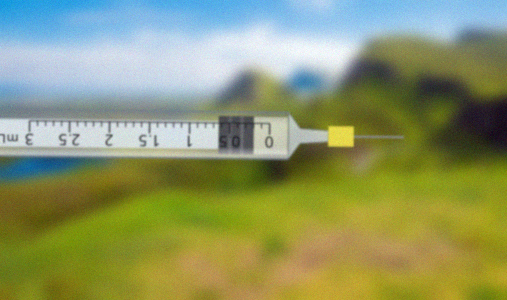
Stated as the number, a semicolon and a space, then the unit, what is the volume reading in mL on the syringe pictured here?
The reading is 0.2; mL
